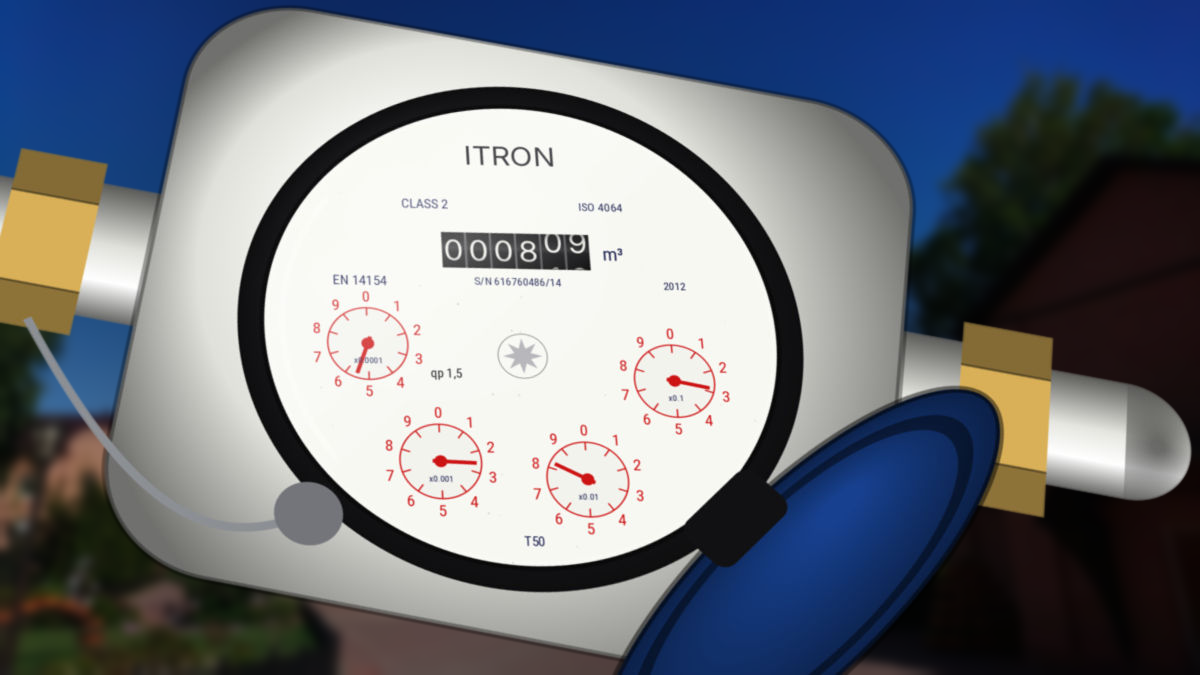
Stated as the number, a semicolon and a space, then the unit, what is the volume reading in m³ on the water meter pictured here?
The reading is 809.2825; m³
